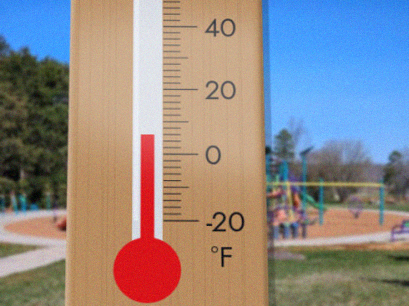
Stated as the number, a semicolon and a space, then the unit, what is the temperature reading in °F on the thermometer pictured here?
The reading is 6; °F
